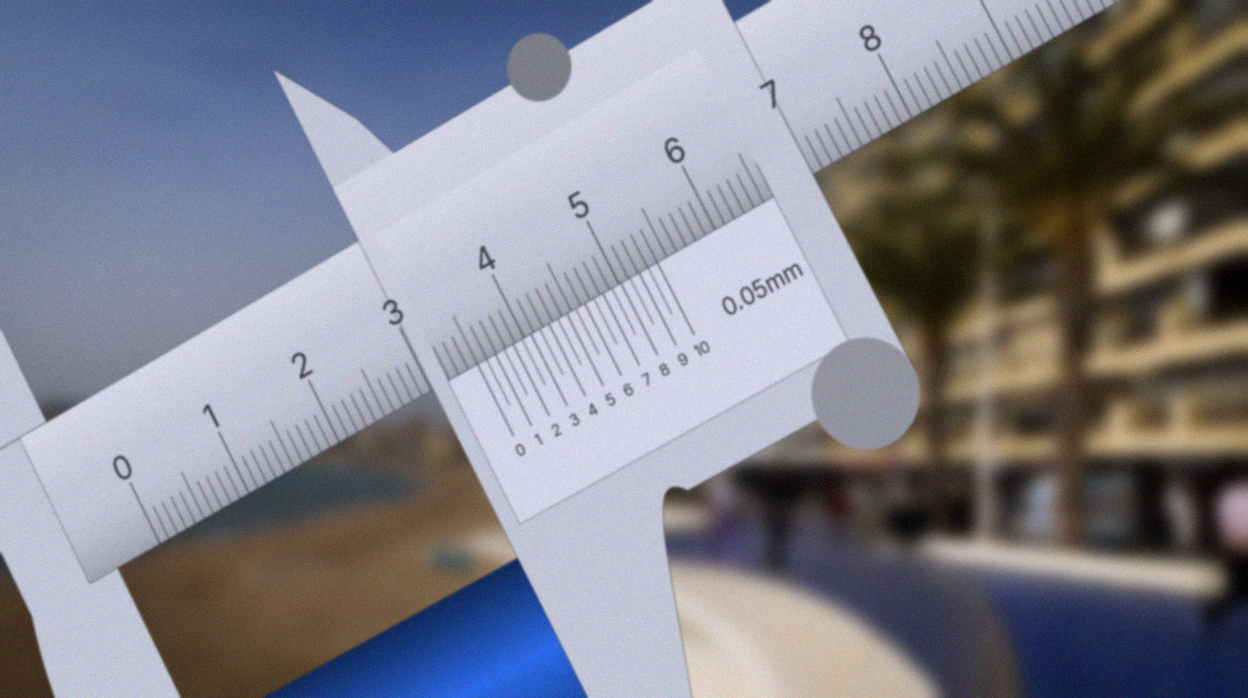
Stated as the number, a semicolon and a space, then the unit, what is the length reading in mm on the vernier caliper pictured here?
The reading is 35.0; mm
